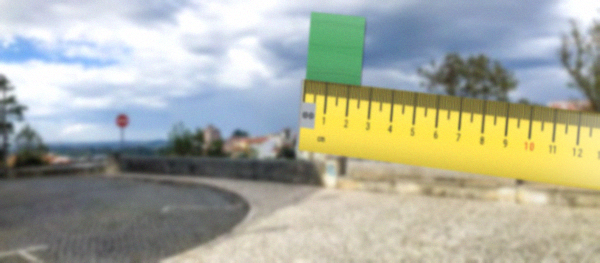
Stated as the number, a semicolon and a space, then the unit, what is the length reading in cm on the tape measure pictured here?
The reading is 2.5; cm
